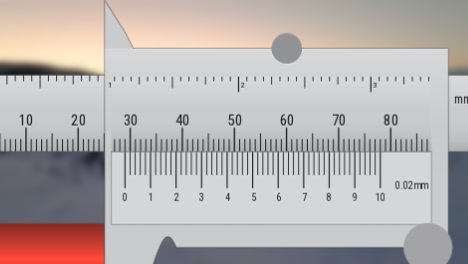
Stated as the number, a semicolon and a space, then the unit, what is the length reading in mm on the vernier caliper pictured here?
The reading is 29.0; mm
